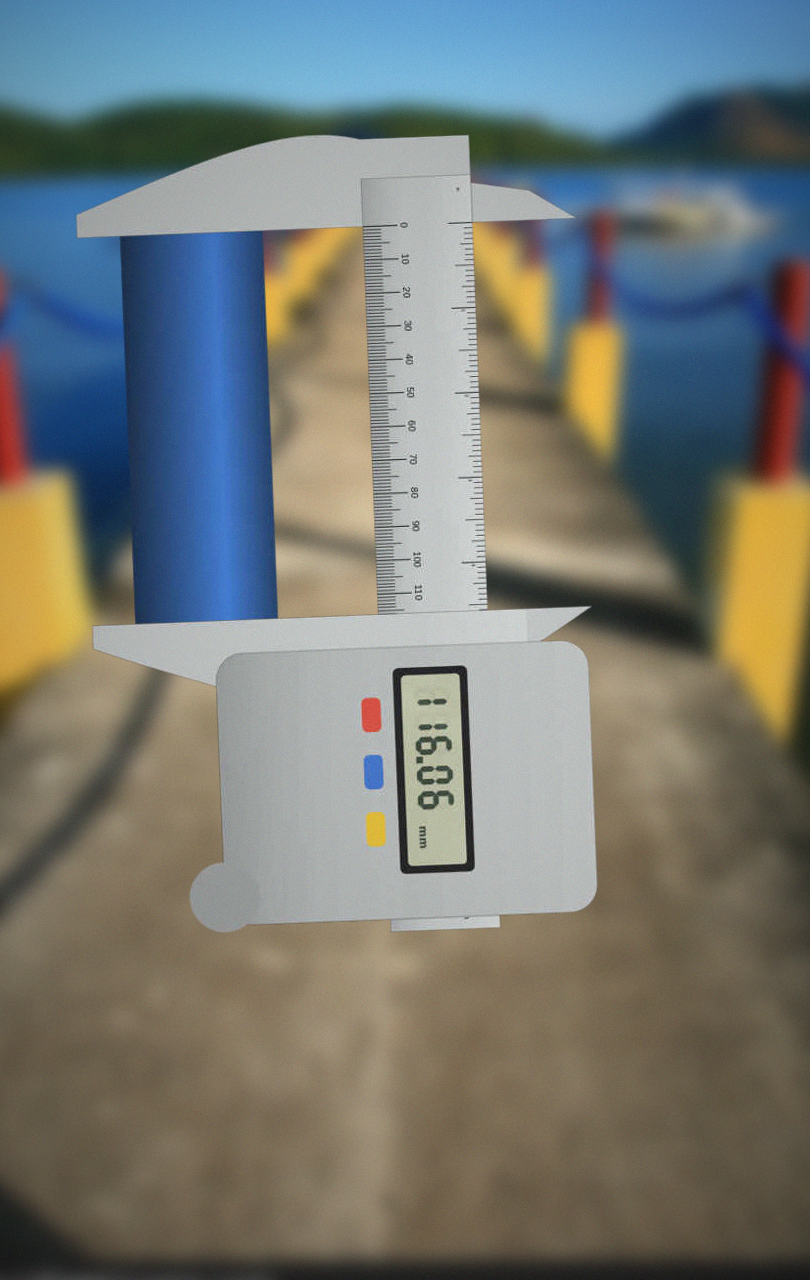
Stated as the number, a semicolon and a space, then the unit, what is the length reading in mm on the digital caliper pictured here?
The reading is 116.06; mm
